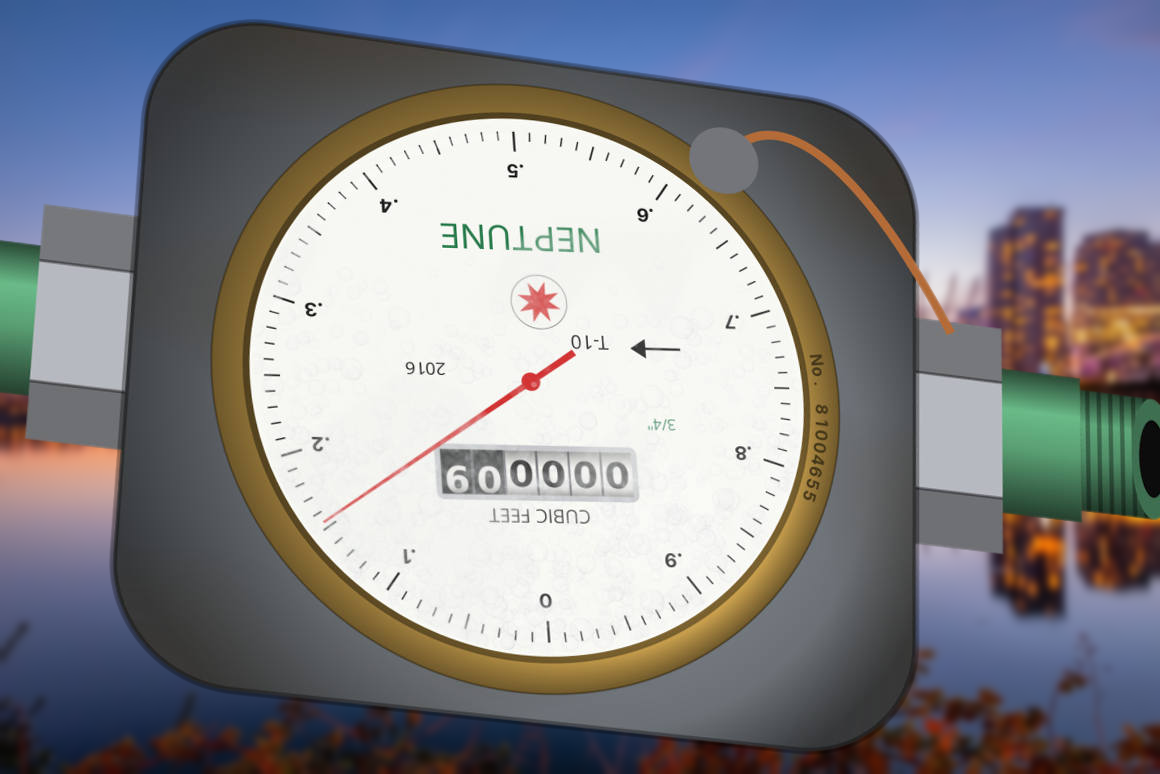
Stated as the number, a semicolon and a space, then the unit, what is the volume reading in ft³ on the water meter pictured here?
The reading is 9.15; ft³
